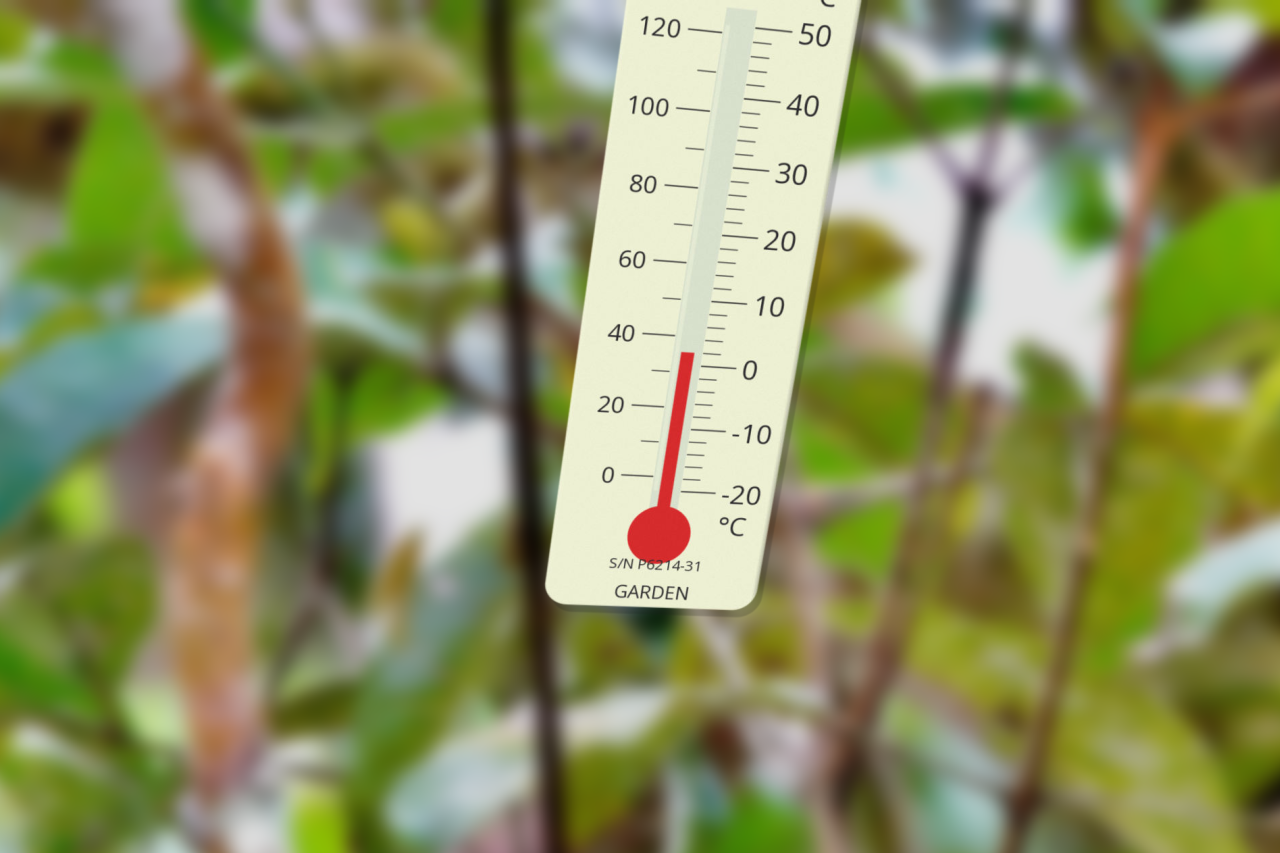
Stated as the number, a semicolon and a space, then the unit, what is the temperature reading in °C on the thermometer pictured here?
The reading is 2; °C
